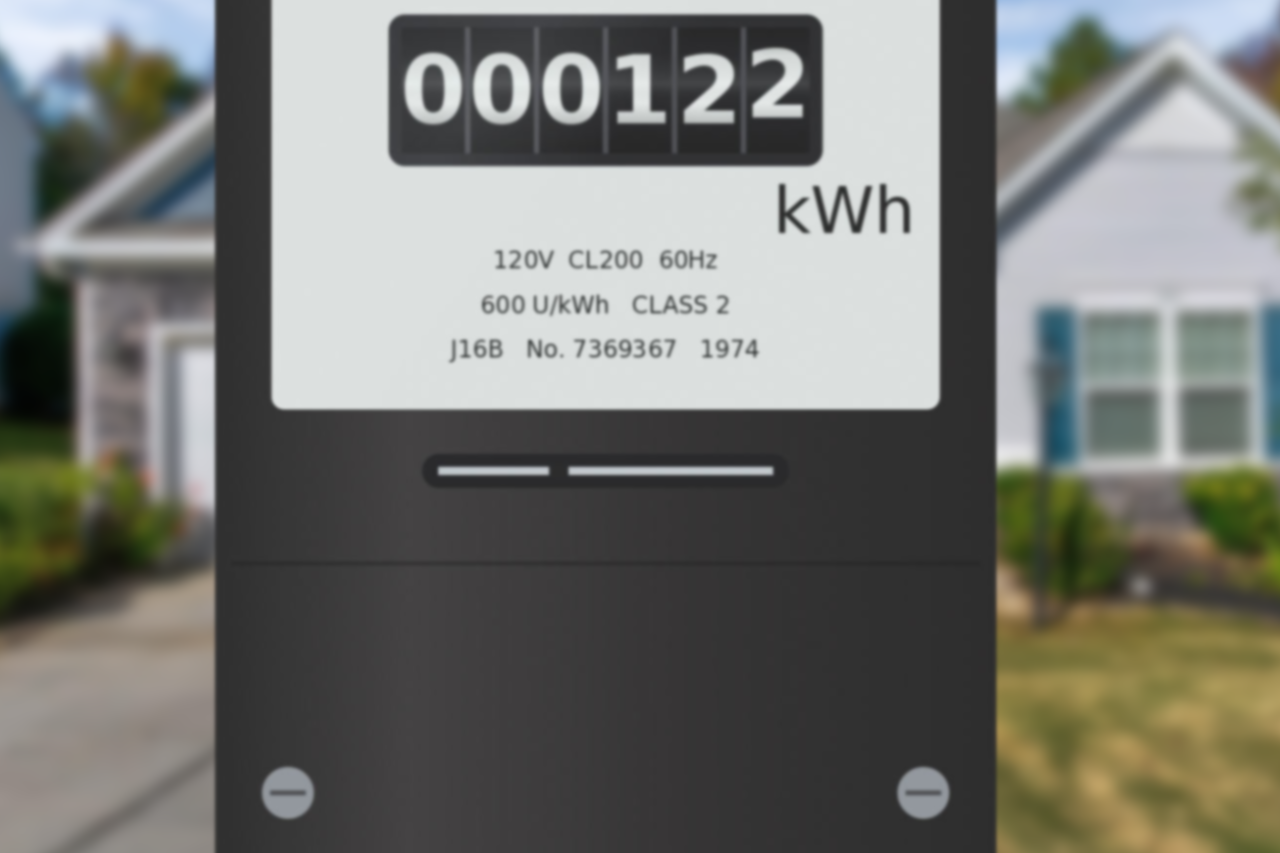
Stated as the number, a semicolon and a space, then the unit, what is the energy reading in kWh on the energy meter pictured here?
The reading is 122; kWh
